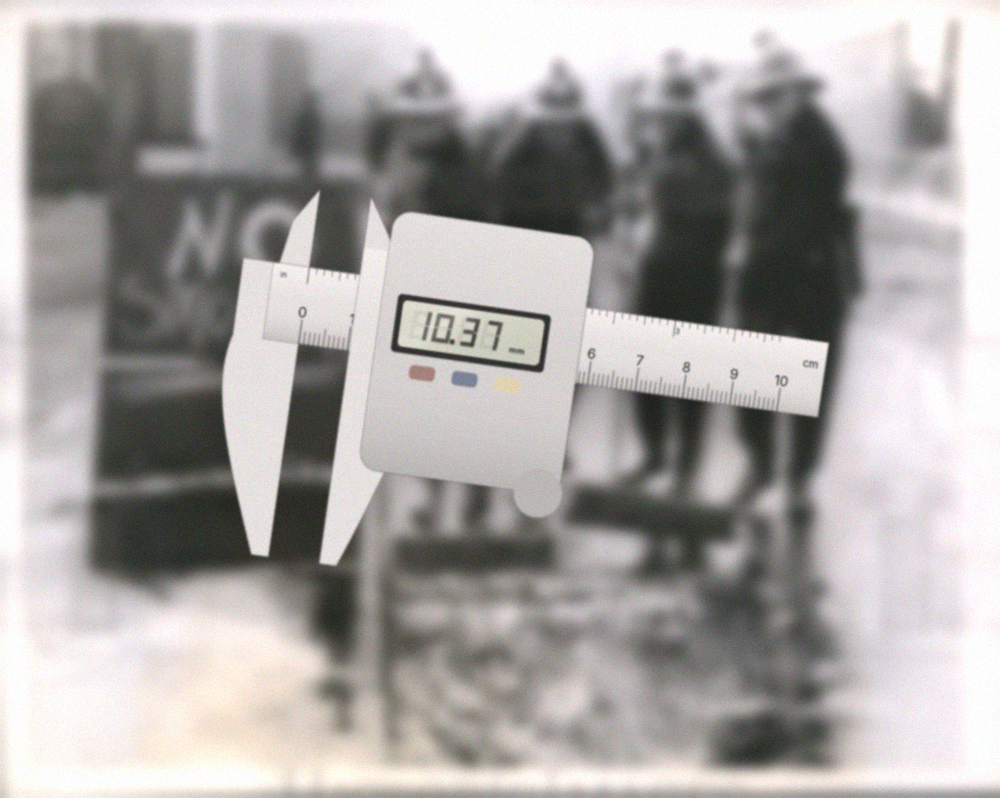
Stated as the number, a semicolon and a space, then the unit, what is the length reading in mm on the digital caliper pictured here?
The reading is 10.37; mm
